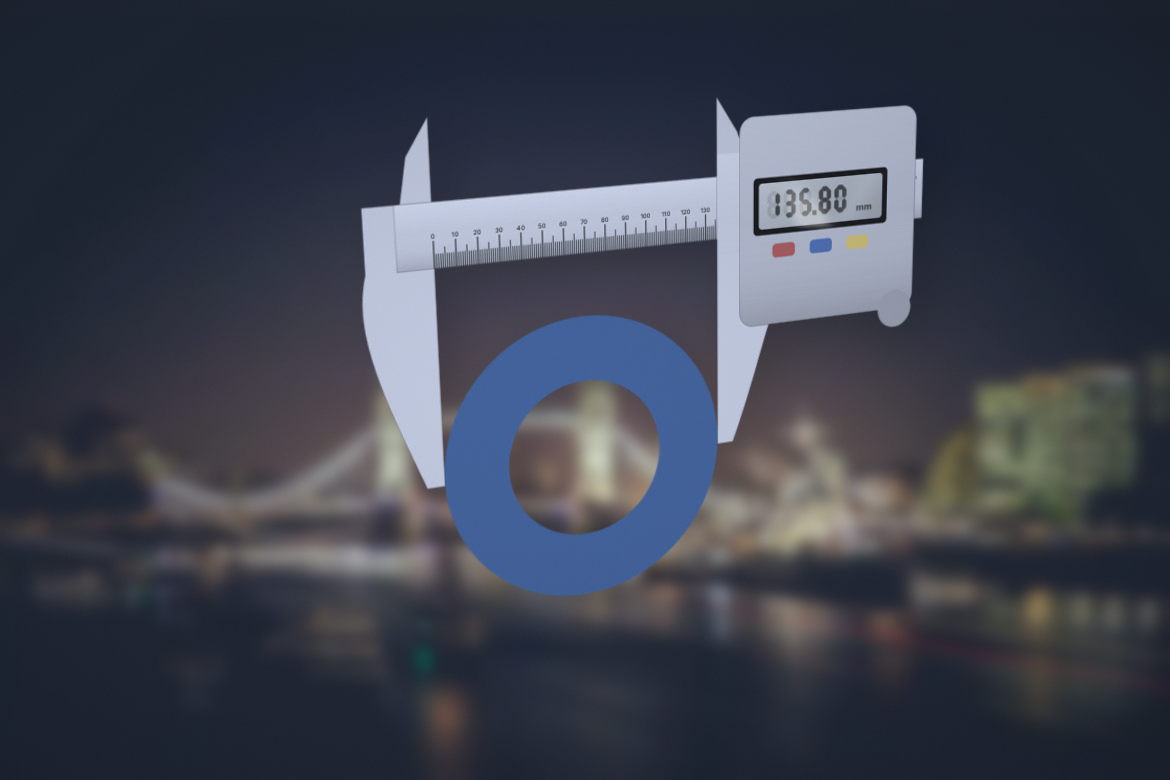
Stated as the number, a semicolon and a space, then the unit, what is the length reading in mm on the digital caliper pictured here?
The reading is 135.80; mm
